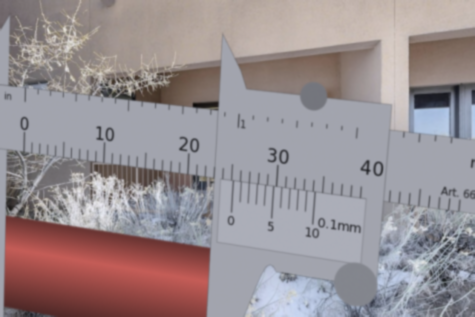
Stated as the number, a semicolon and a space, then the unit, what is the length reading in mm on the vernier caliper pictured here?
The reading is 25.2; mm
